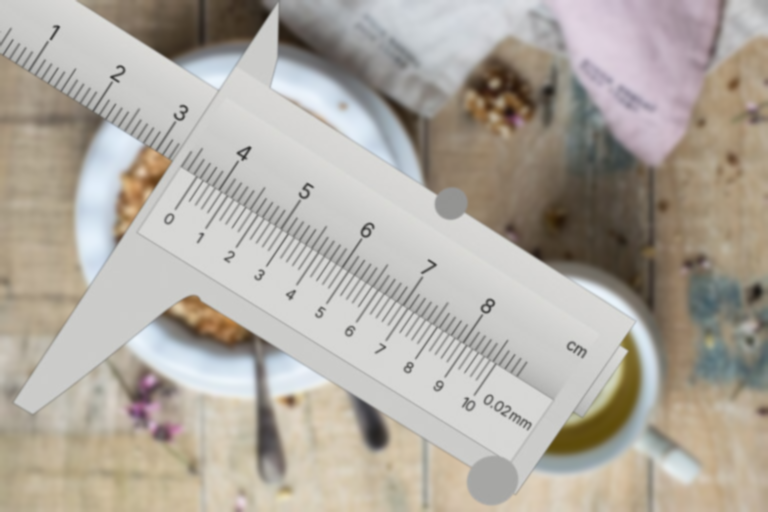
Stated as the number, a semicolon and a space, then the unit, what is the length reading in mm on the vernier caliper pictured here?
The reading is 36.5; mm
